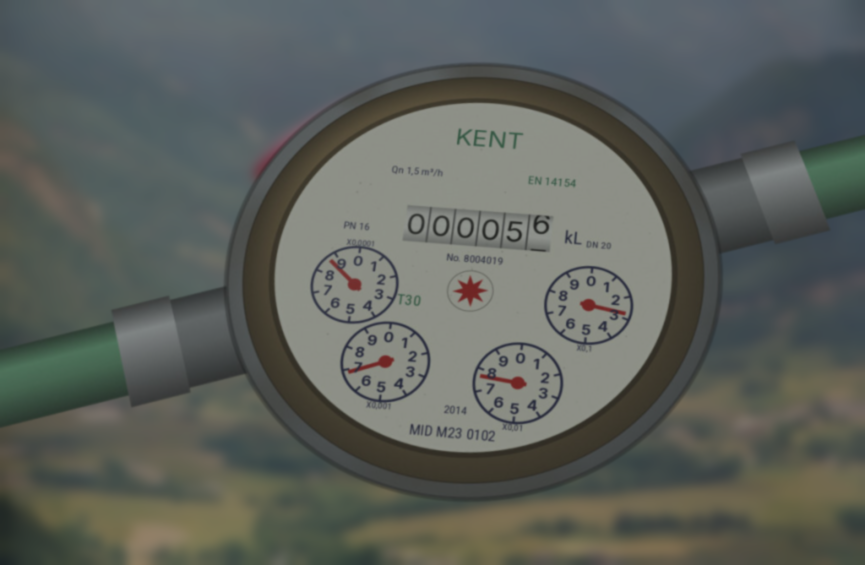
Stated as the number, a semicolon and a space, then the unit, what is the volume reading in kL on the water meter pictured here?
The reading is 56.2768; kL
